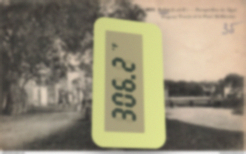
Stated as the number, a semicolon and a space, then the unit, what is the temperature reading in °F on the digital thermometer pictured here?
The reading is 306.2; °F
